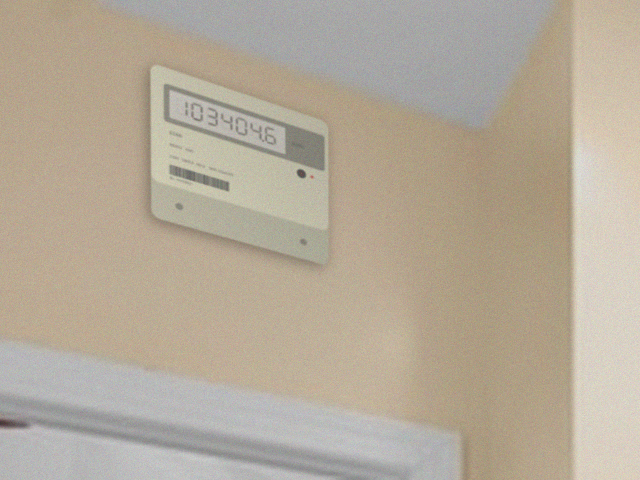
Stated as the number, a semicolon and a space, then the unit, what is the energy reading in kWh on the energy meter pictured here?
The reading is 103404.6; kWh
